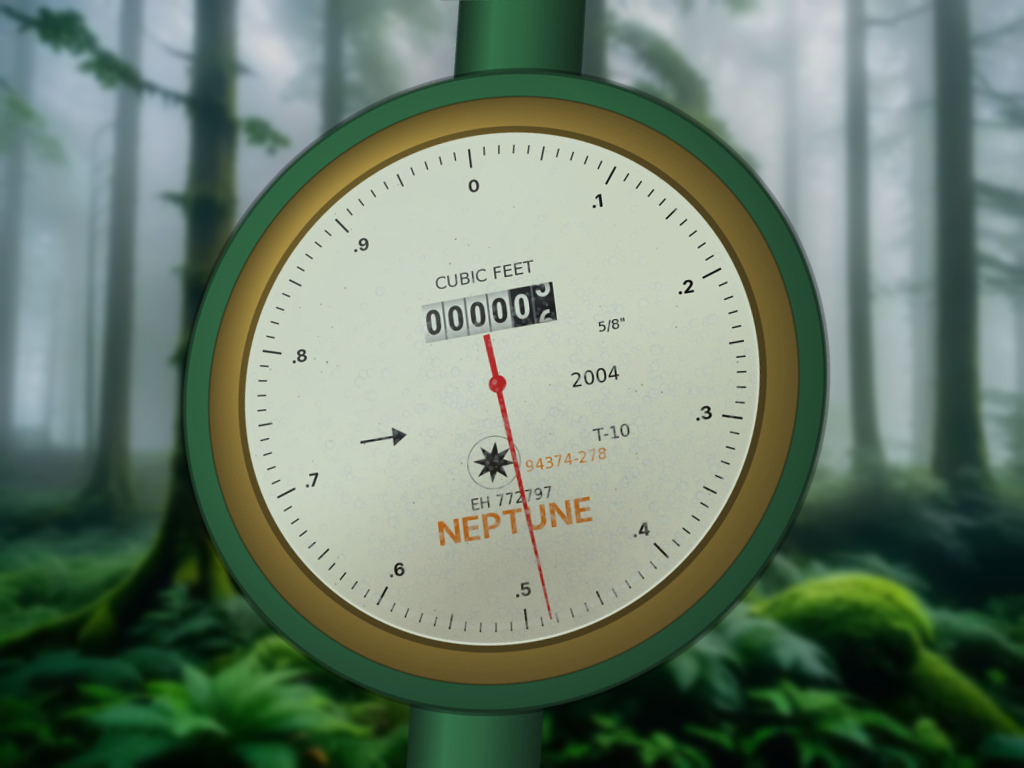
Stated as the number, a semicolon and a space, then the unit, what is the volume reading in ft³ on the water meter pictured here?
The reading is 5.48; ft³
